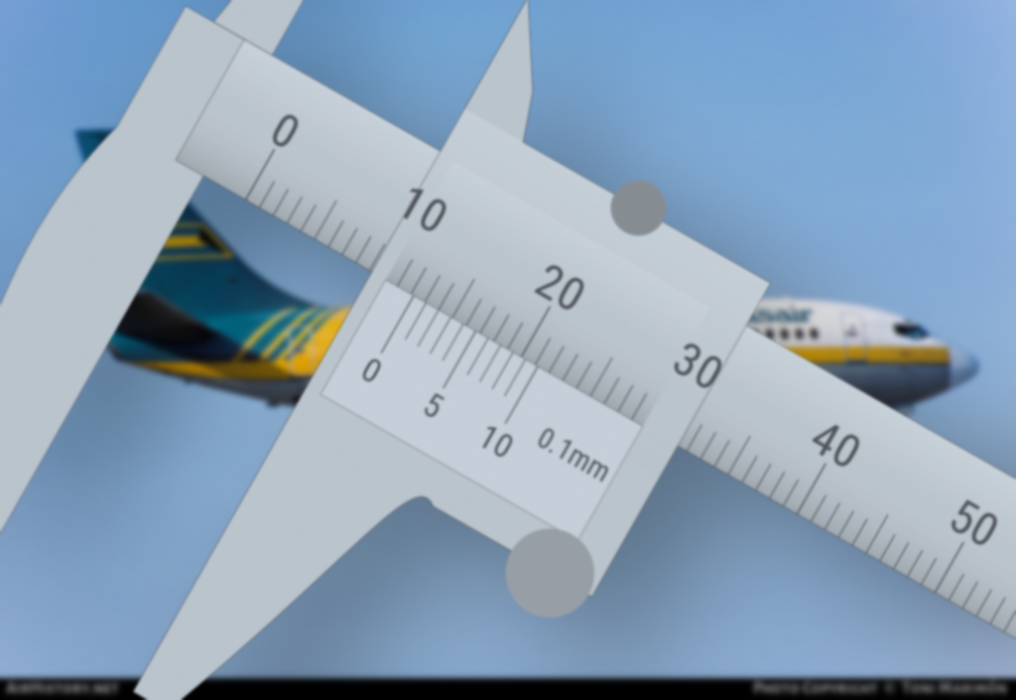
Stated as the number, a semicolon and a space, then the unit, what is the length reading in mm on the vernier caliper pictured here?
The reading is 12.2; mm
